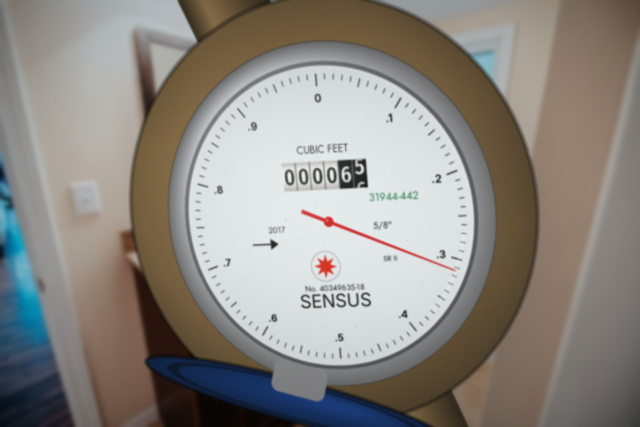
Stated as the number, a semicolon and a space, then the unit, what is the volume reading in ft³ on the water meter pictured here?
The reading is 65.31; ft³
